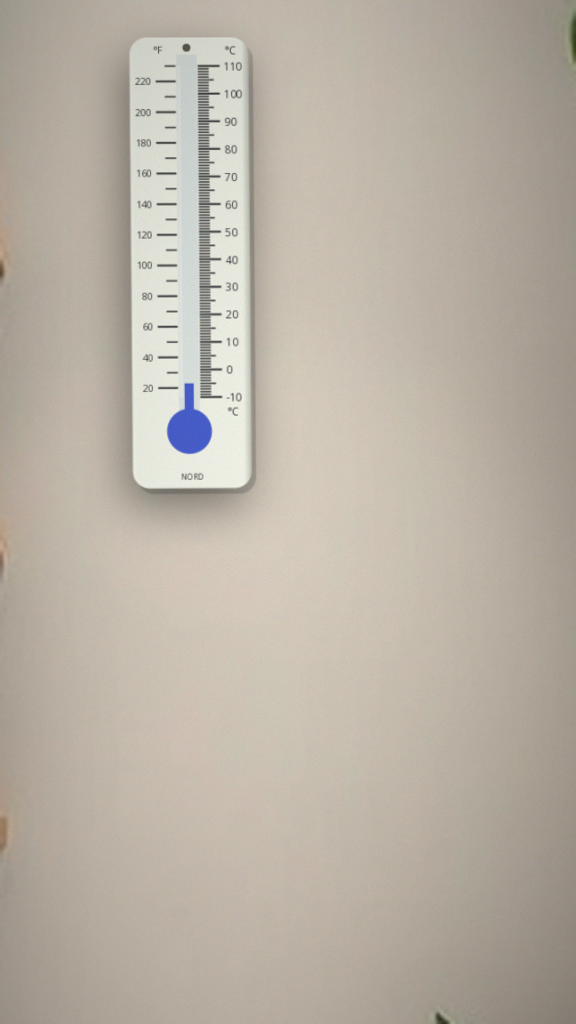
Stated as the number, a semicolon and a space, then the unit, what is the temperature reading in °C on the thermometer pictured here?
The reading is -5; °C
